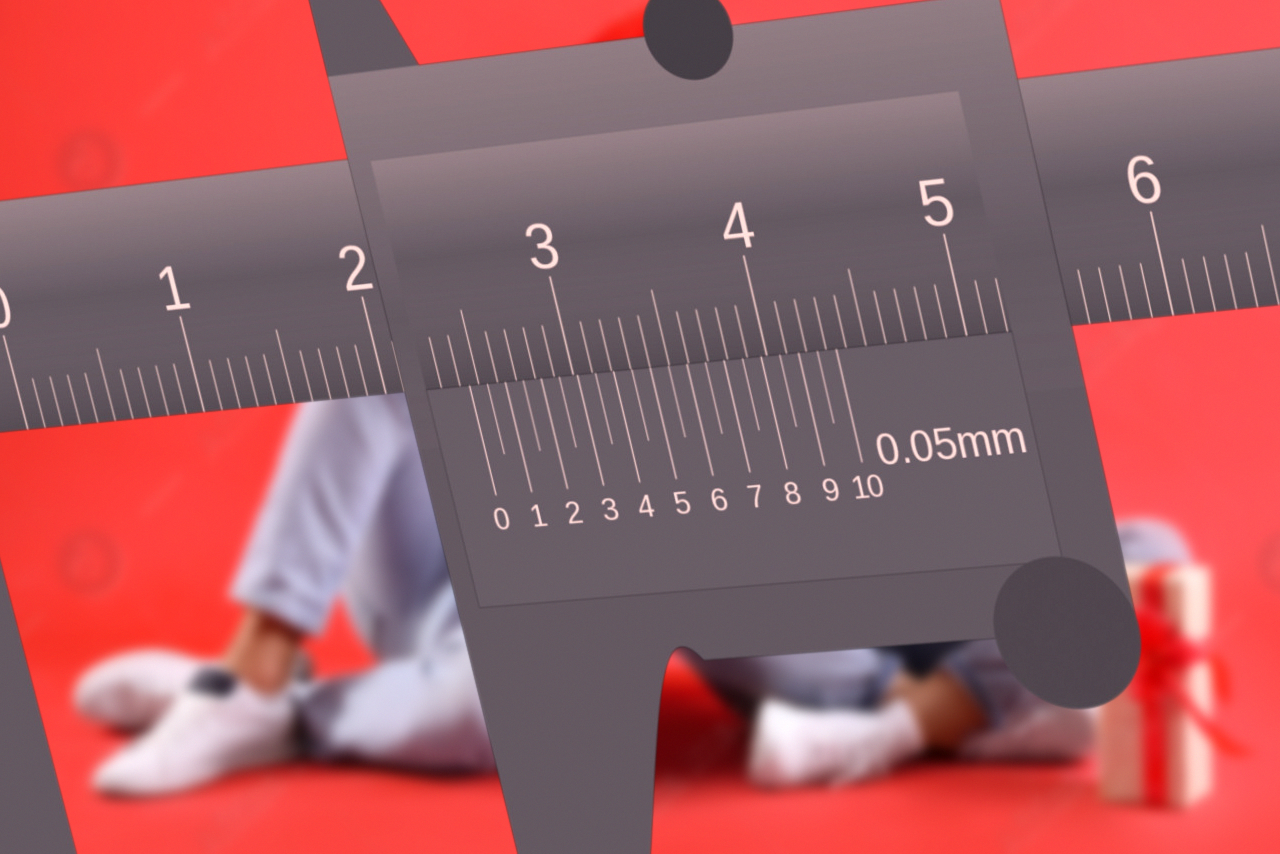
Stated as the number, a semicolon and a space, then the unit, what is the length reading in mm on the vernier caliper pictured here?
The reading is 24.5; mm
